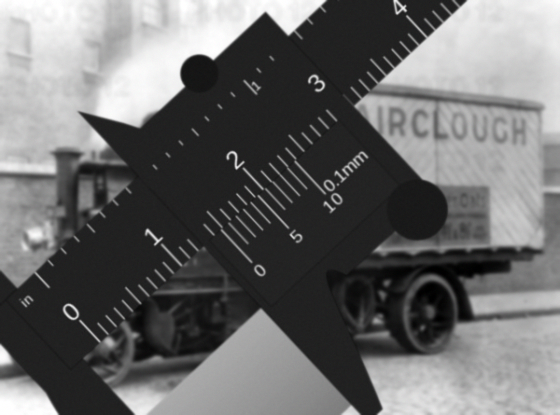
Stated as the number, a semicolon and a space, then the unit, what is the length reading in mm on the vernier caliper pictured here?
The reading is 14.8; mm
